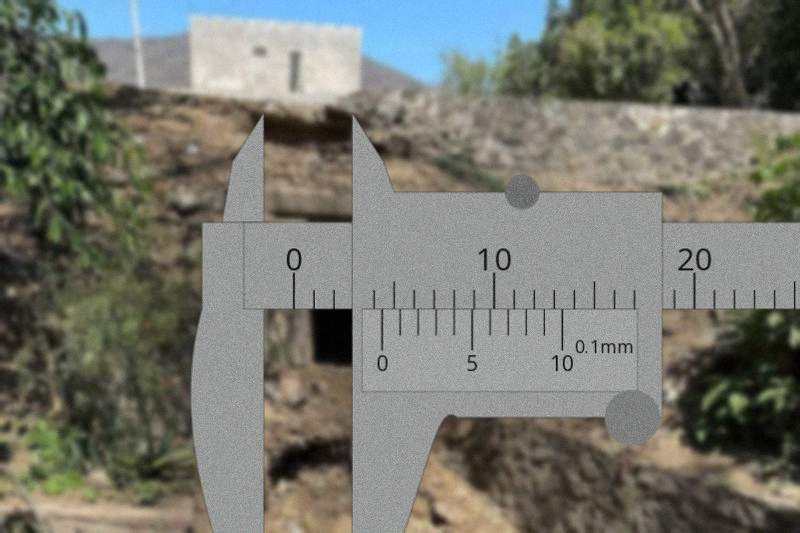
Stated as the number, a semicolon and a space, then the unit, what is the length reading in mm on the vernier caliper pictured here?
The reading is 4.4; mm
